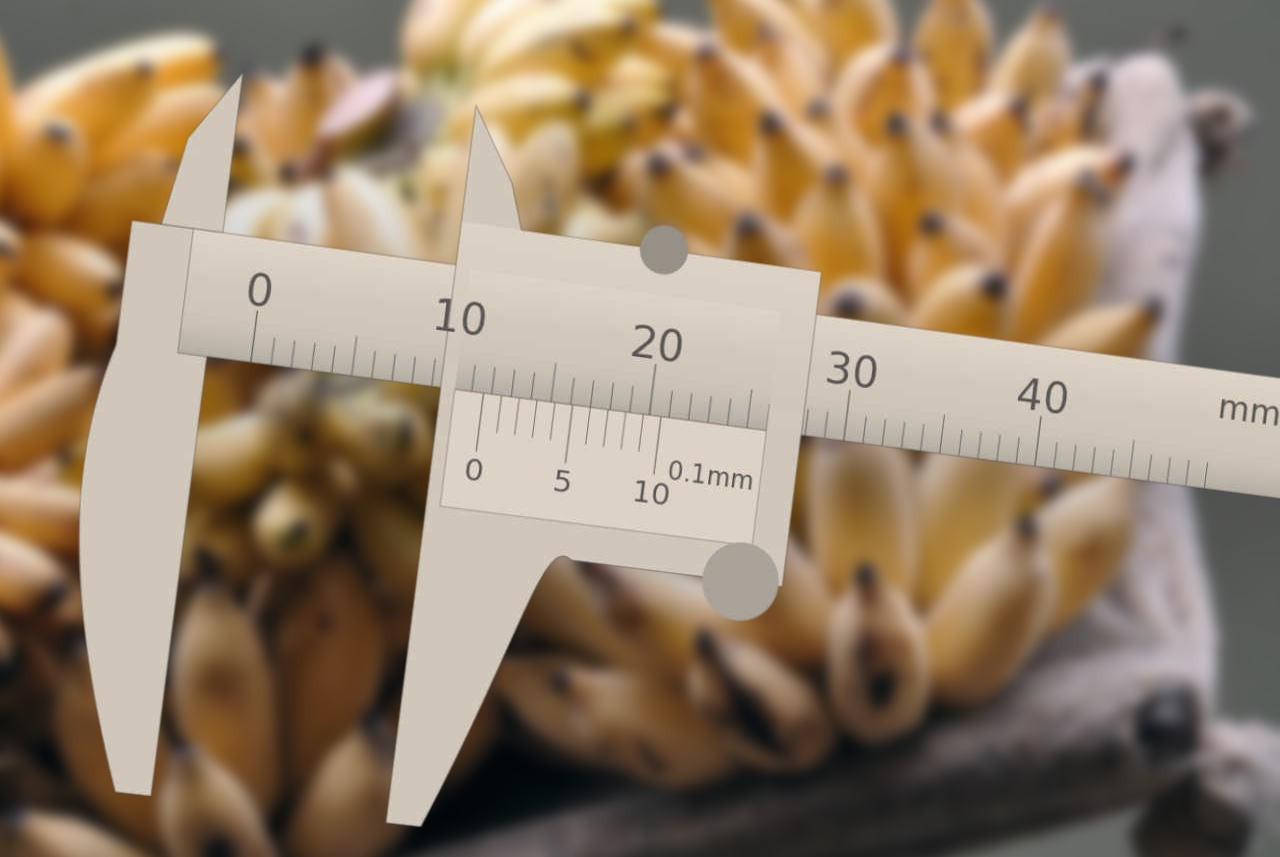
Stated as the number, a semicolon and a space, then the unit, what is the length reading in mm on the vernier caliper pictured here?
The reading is 11.6; mm
